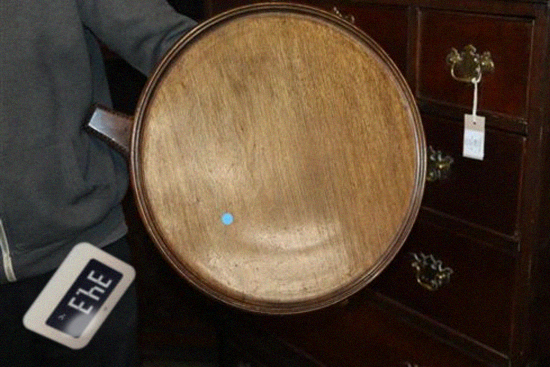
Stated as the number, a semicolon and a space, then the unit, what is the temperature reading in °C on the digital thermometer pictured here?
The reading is 34.3; °C
